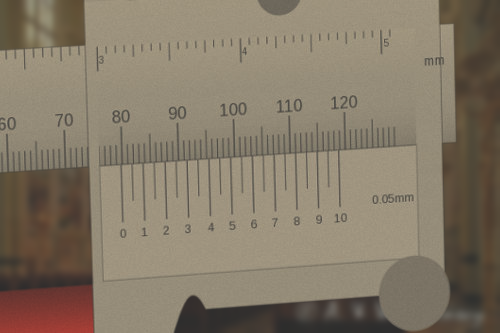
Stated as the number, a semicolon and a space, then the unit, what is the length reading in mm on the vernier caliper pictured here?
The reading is 79.8; mm
